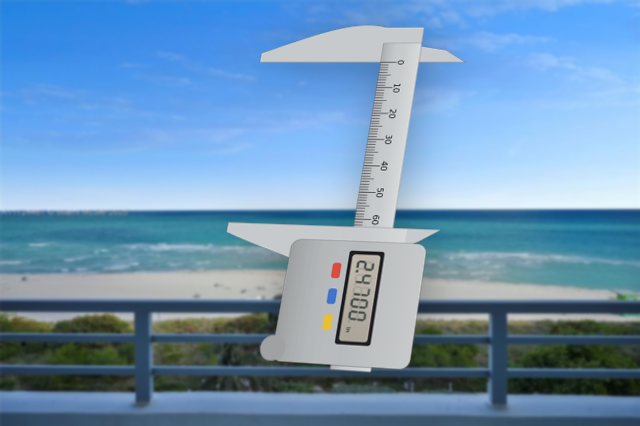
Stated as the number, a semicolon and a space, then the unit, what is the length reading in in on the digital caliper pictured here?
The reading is 2.4700; in
